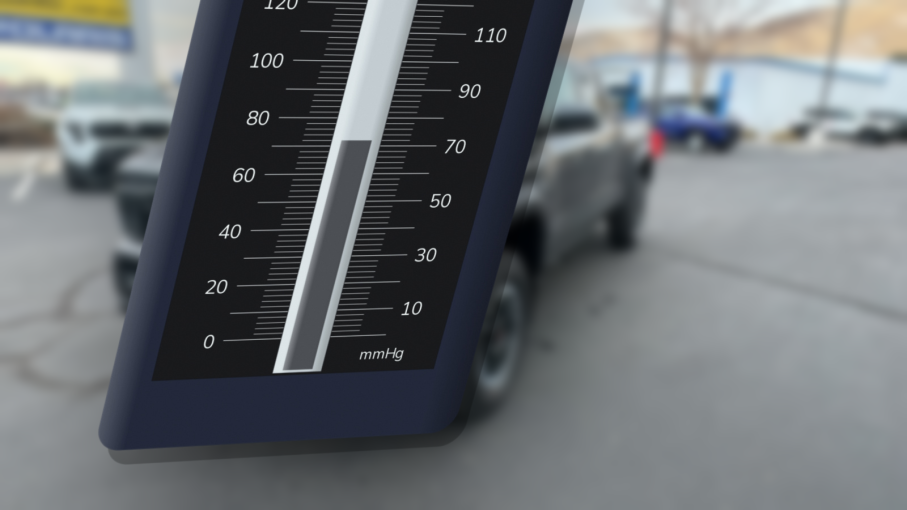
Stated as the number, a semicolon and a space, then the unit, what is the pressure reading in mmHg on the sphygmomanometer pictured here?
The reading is 72; mmHg
